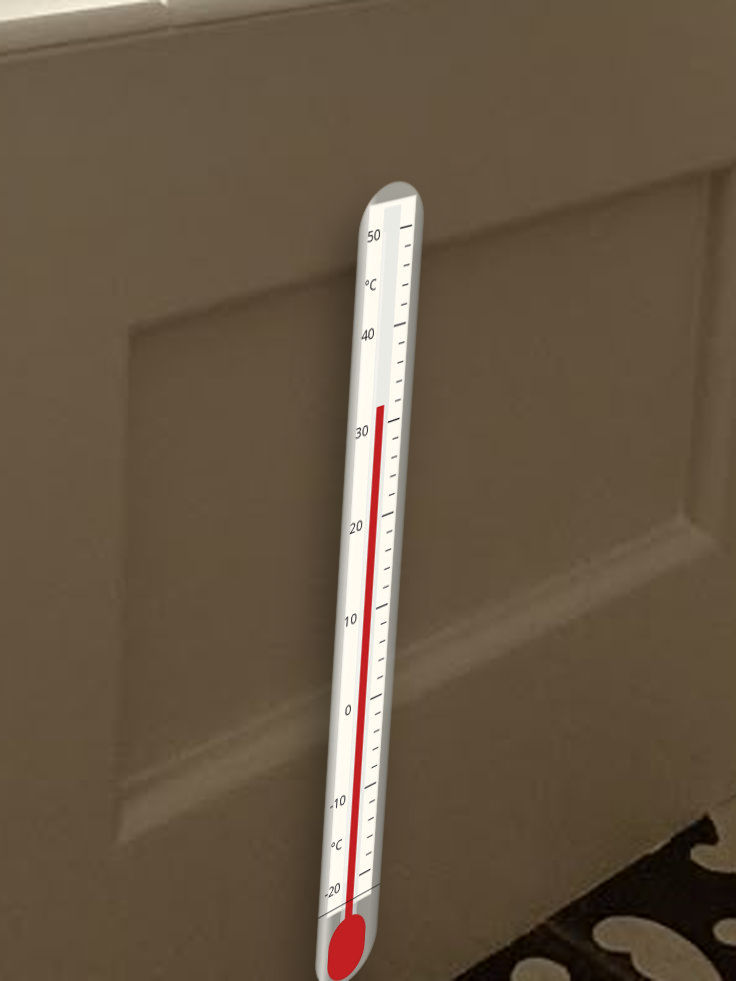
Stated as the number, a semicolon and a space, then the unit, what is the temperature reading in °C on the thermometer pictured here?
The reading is 32; °C
